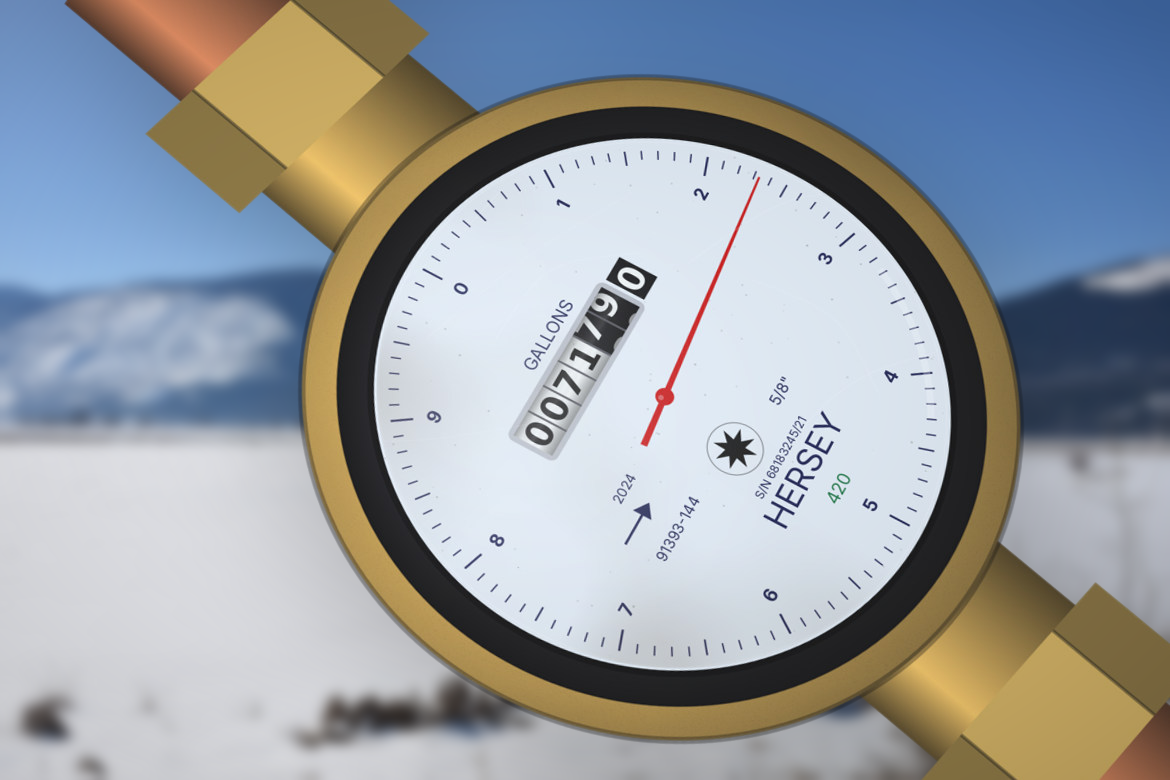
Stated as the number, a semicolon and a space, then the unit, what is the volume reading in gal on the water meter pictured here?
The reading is 71792.3; gal
